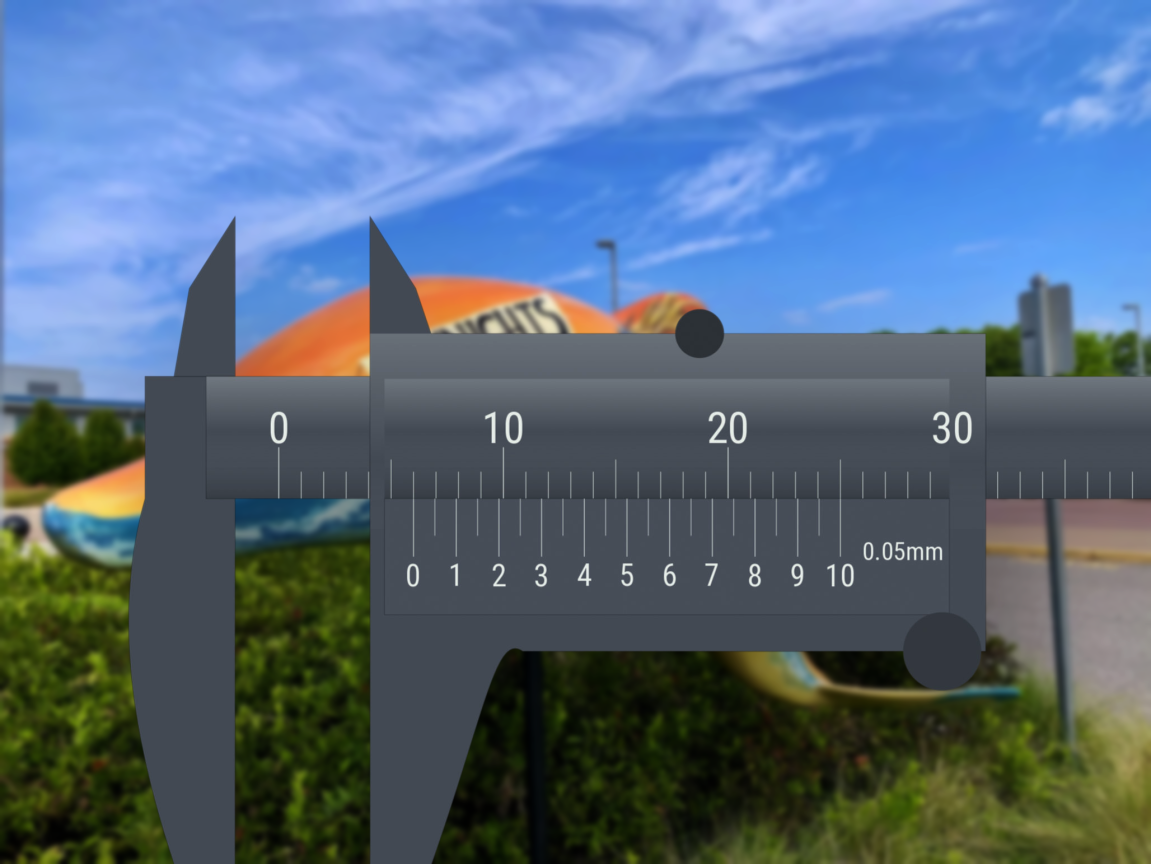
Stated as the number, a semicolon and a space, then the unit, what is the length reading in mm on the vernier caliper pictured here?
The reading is 6.00; mm
